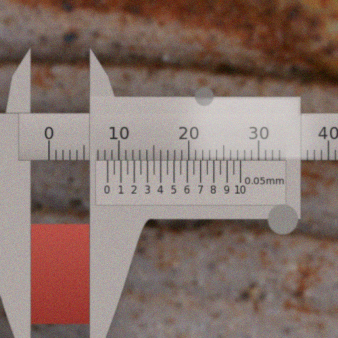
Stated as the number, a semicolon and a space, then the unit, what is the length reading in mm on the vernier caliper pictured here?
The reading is 8.4; mm
